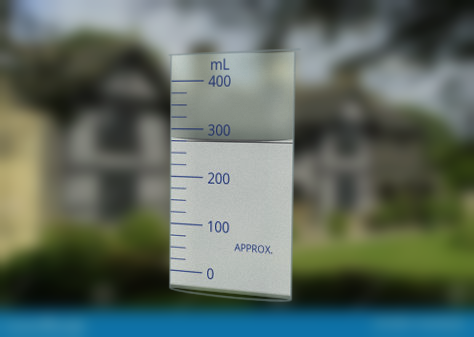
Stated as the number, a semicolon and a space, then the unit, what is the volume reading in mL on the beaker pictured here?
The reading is 275; mL
